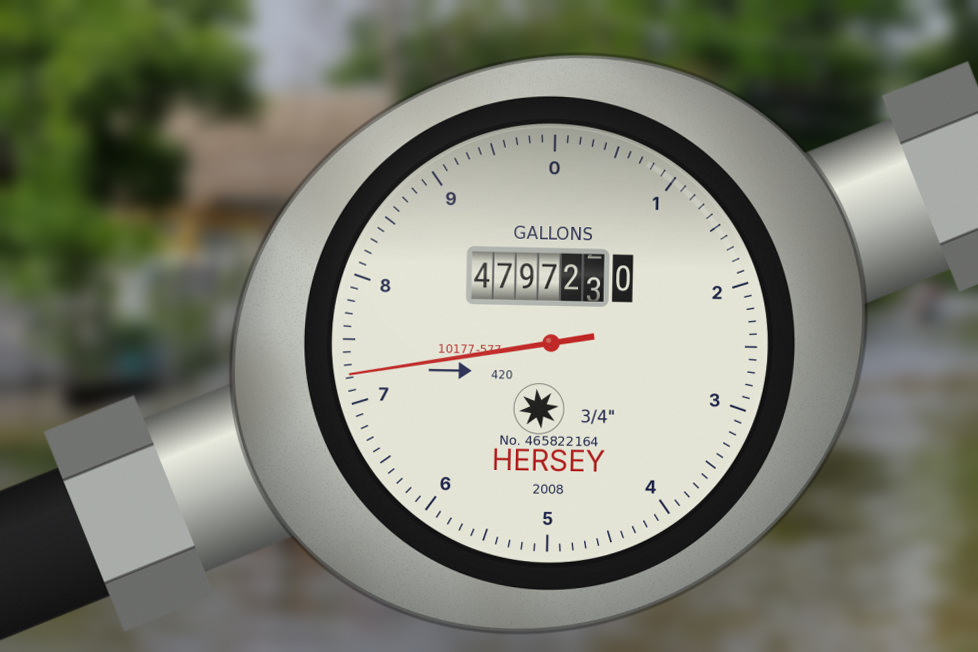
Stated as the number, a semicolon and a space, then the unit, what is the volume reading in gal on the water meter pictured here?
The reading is 4797227.2; gal
